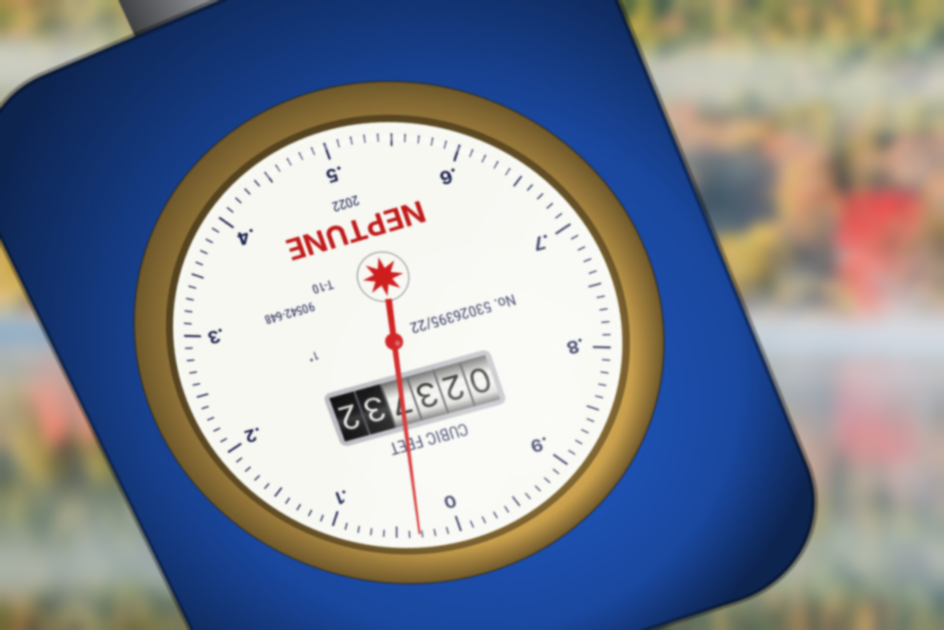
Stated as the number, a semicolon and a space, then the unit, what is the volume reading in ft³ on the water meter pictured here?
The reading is 23732.03; ft³
